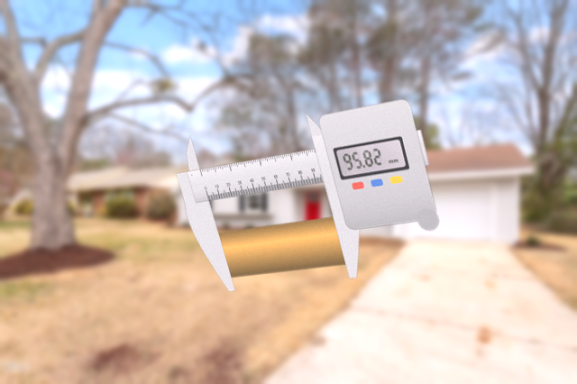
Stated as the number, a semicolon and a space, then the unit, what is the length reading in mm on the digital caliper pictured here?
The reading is 95.82; mm
